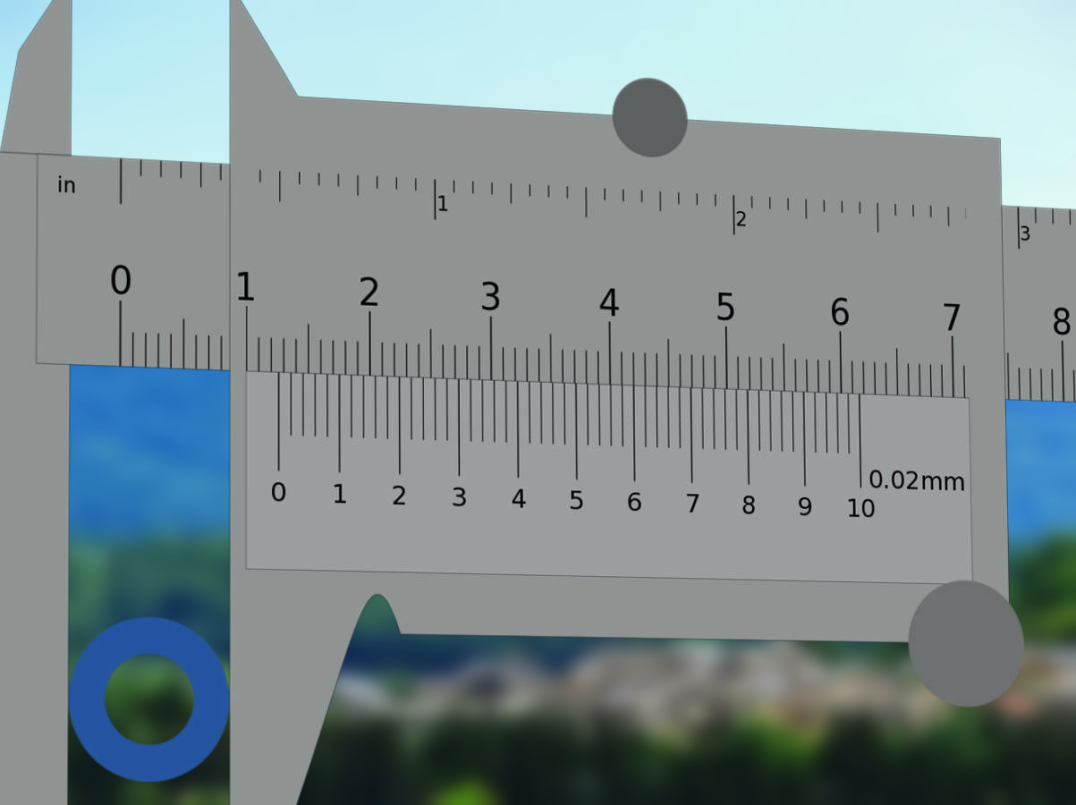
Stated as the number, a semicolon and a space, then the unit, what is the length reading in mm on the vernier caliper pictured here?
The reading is 12.6; mm
